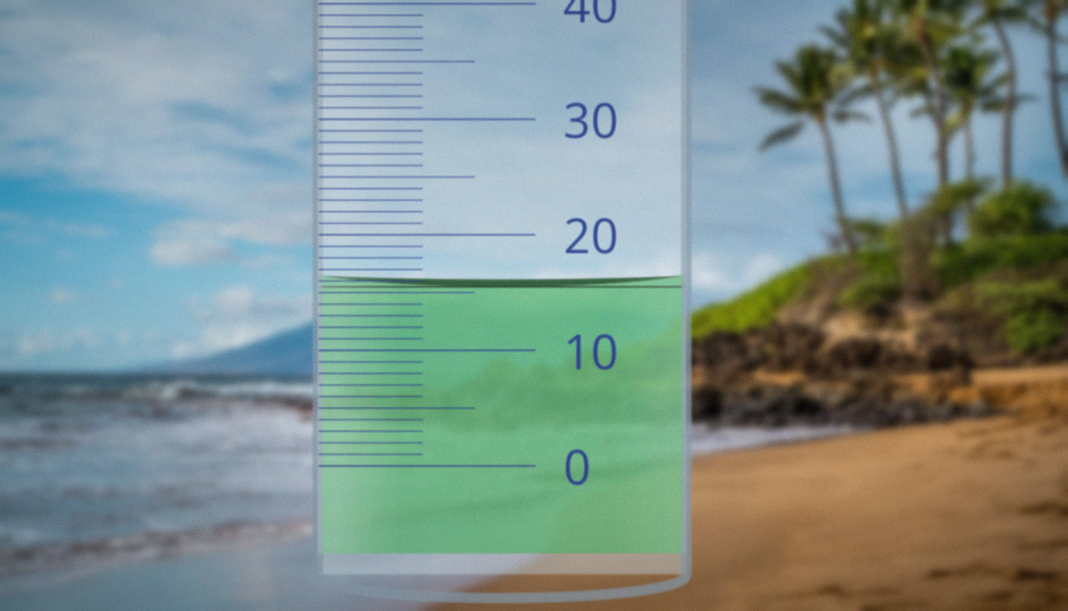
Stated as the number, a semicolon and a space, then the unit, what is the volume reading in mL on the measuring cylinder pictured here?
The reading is 15.5; mL
